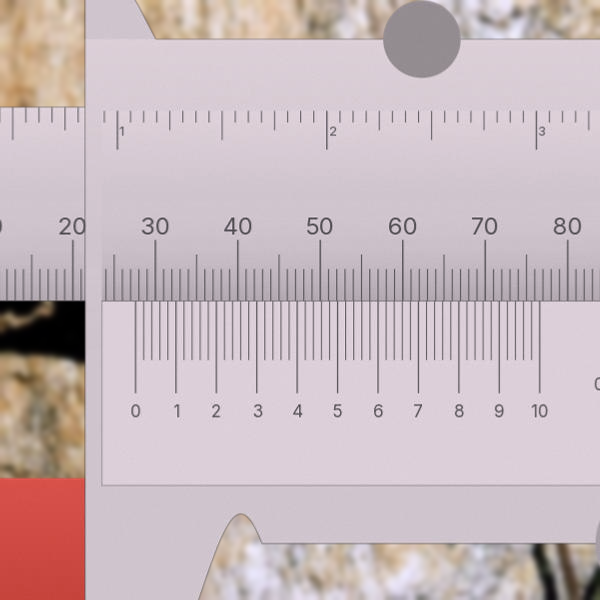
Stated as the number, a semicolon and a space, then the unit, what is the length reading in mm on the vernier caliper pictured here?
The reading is 27.6; mm
